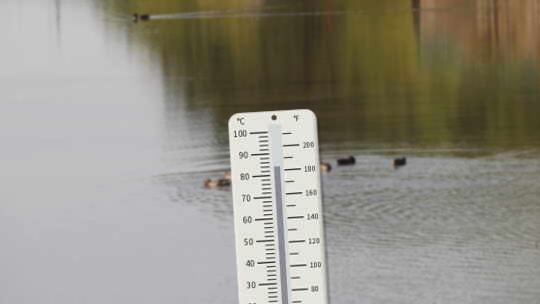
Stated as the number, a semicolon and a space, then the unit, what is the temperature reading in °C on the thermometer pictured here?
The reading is 84; °C
